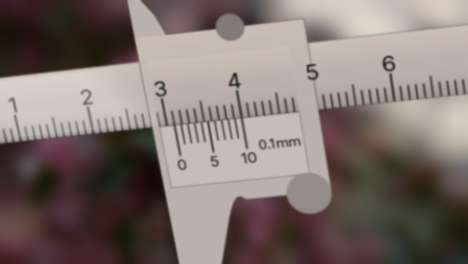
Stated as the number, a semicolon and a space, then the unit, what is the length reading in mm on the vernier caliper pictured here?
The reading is 31.0; mm
